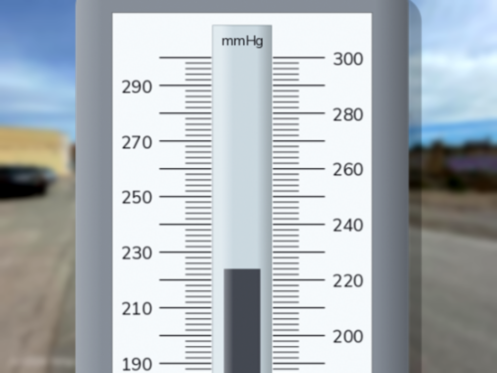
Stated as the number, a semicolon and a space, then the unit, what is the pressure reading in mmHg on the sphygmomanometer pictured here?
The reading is 224; mmHg
